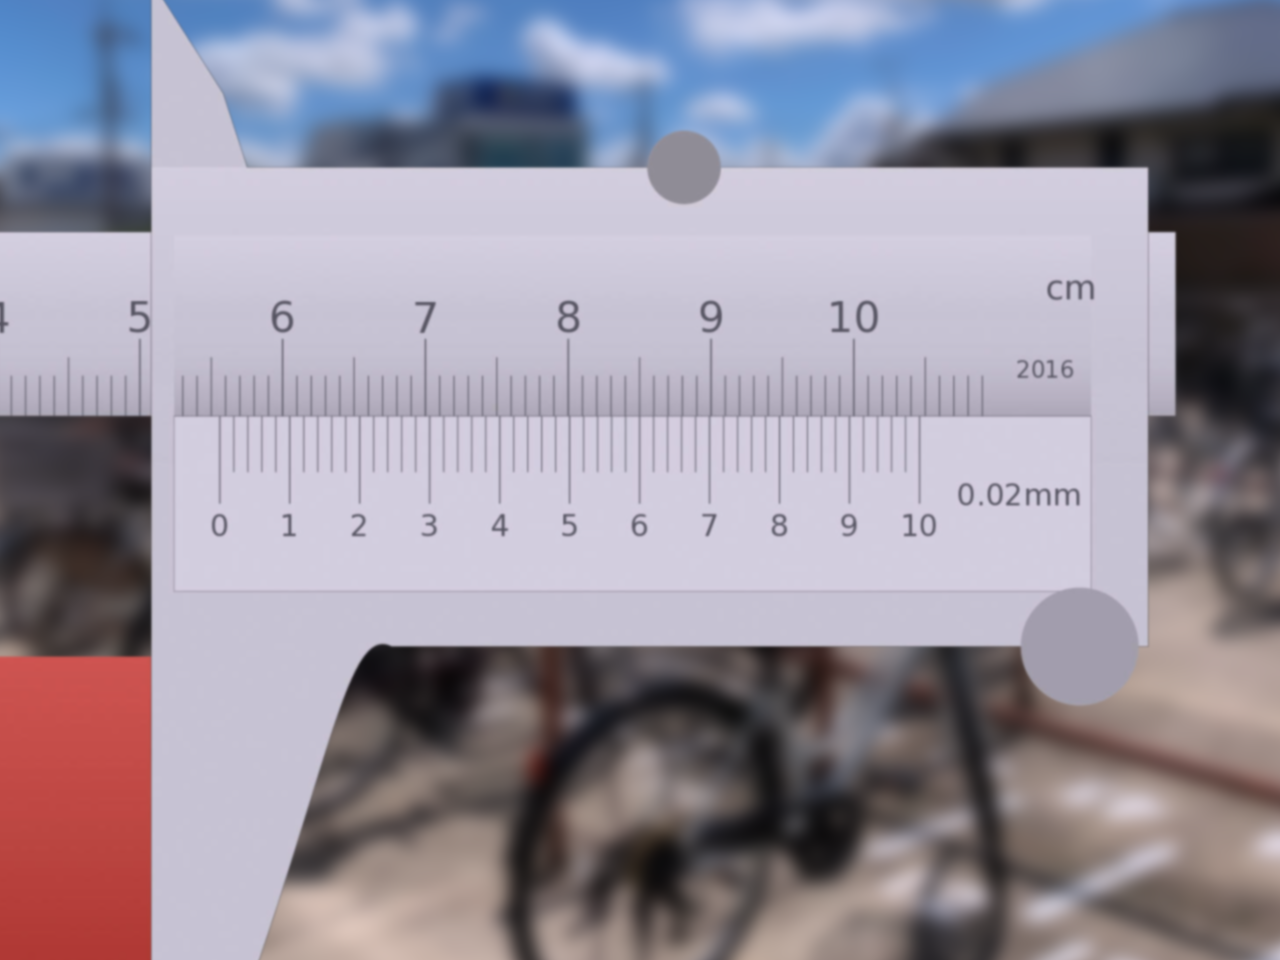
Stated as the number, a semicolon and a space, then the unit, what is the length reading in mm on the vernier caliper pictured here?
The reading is 55.6; mm
